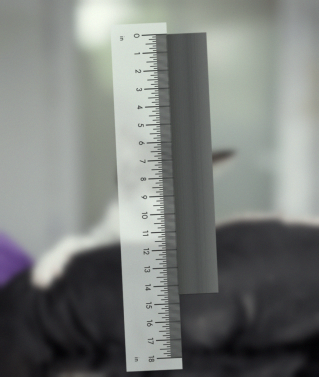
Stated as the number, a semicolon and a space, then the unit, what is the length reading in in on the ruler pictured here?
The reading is 14.5; in
